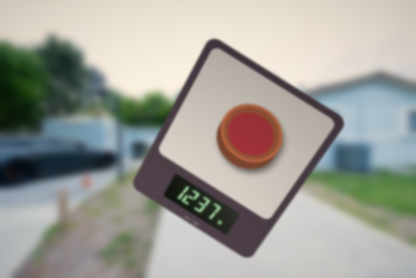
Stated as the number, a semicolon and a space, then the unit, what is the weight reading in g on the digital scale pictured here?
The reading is 1237; g
